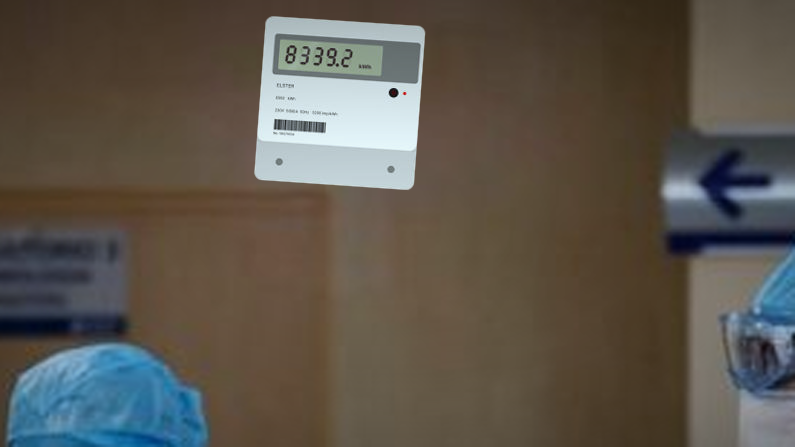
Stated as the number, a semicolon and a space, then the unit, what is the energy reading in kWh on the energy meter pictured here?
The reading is 8339.2; kWh
